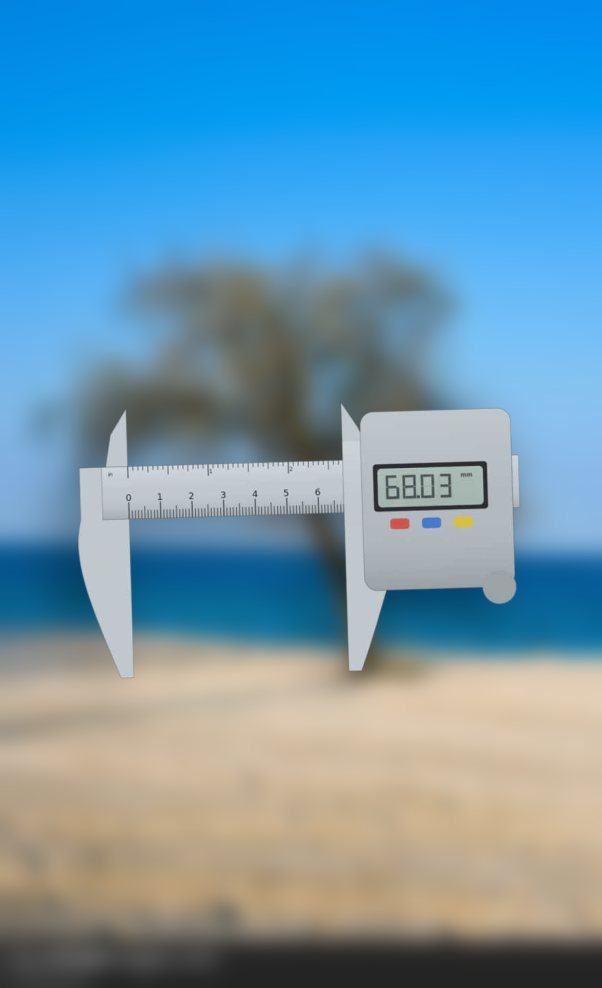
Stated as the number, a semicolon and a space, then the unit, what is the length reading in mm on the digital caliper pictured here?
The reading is 68.03; mm
